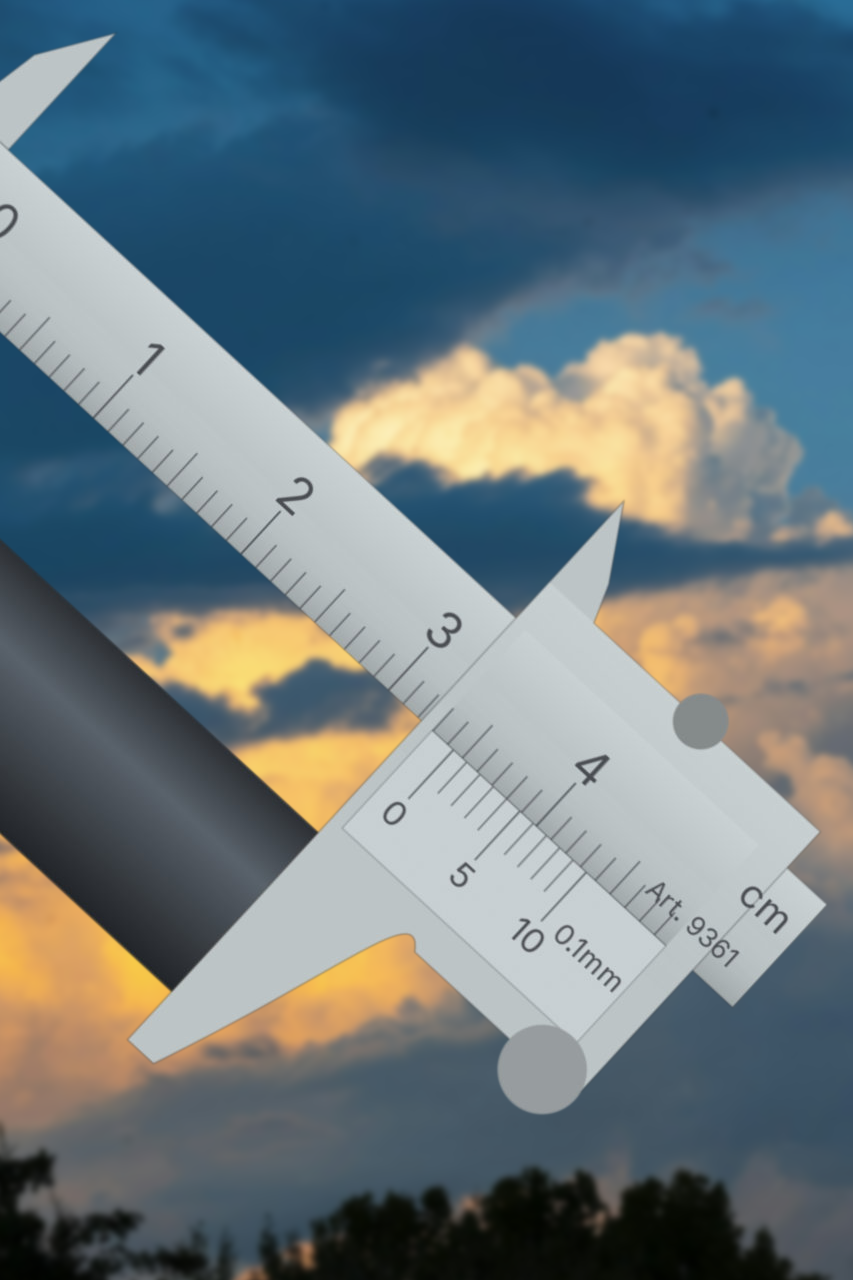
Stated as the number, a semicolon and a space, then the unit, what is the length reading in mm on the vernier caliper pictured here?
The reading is 34.4; mm
